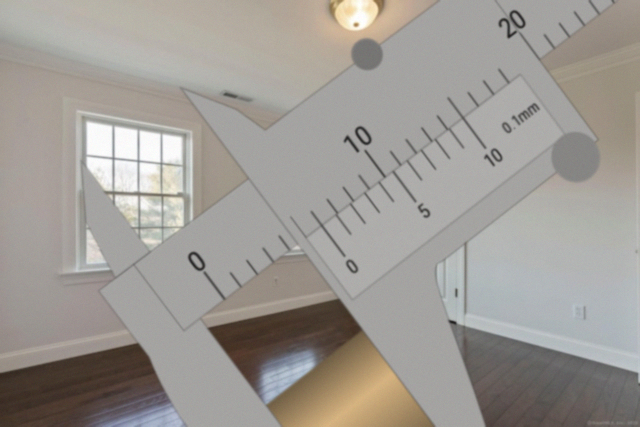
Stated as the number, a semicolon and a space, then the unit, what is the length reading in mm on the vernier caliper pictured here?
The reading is 6.0; mm
